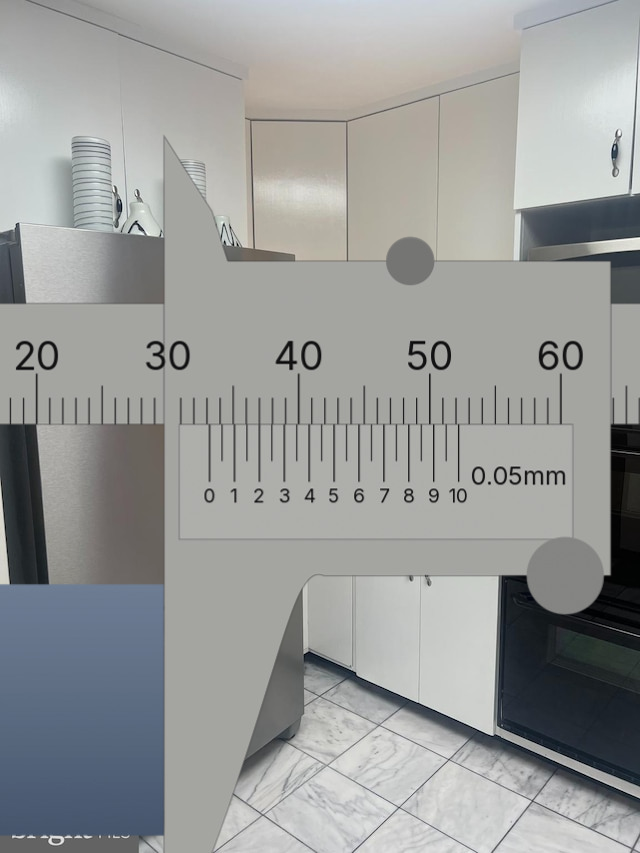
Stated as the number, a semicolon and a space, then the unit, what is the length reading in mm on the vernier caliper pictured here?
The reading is 33.2; mm
